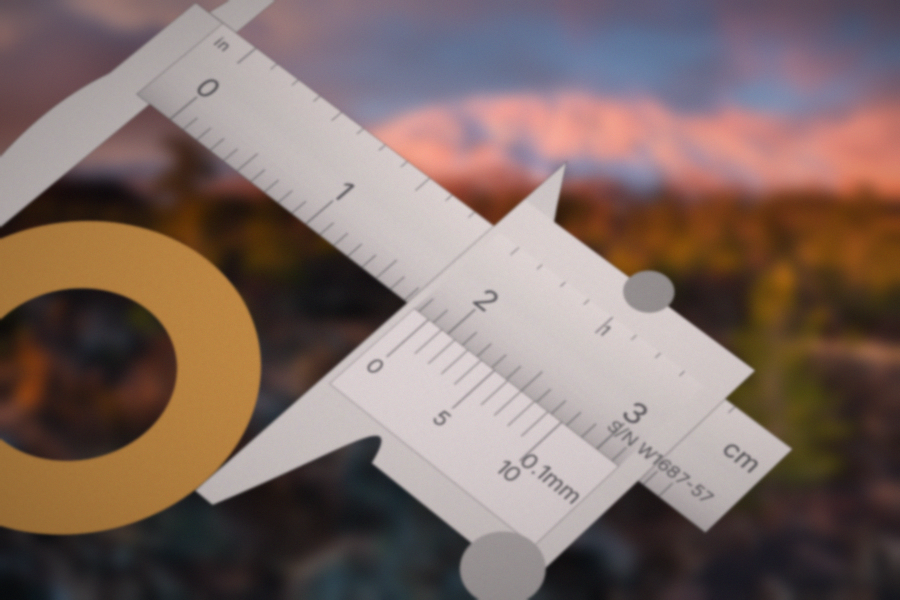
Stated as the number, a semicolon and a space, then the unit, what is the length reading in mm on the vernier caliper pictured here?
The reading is 18.7; mm
